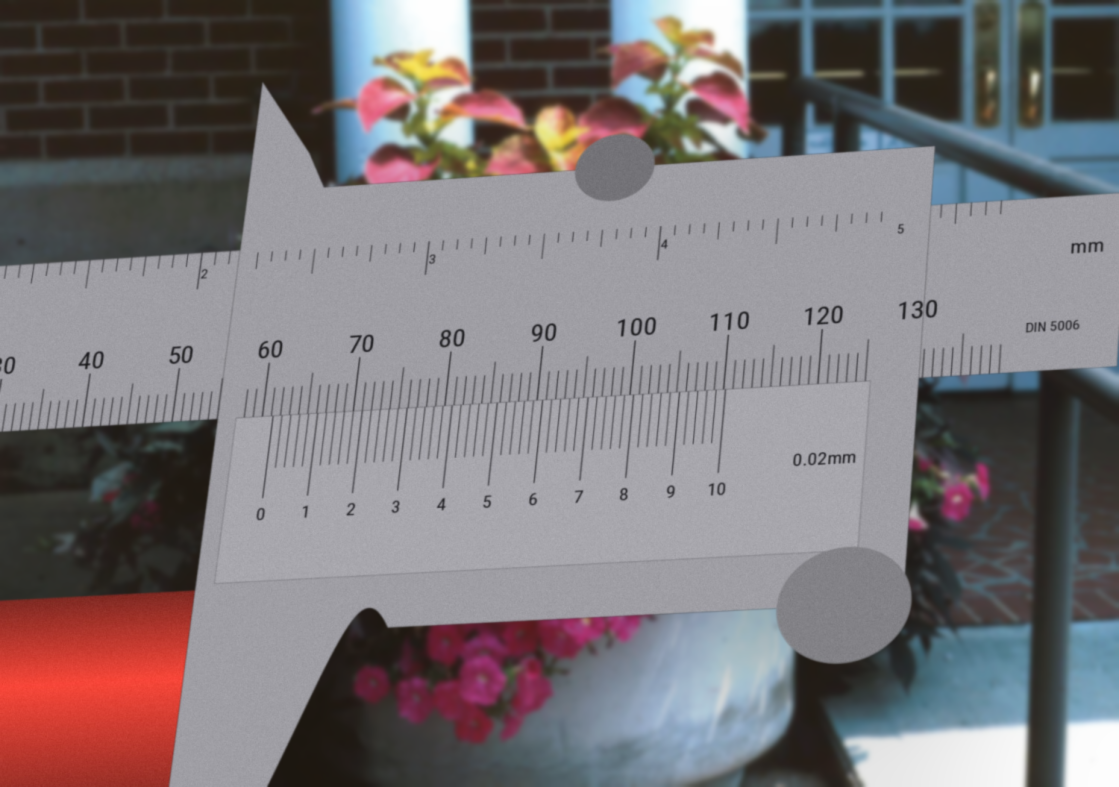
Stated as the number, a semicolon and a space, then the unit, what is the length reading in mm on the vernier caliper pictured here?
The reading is 61.2; mm
